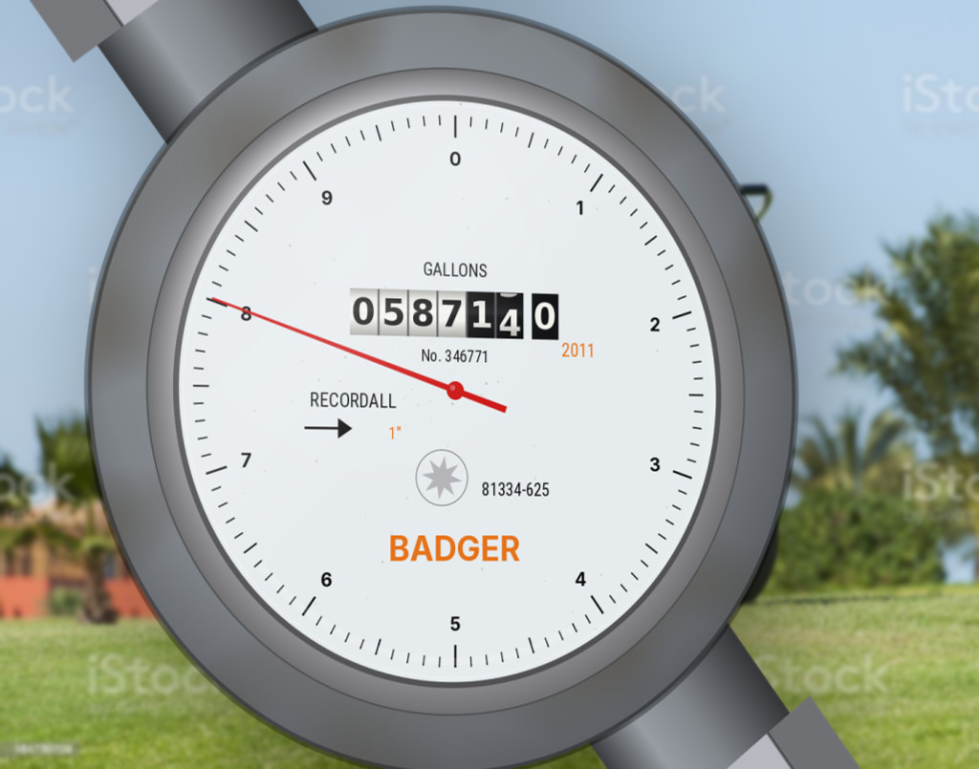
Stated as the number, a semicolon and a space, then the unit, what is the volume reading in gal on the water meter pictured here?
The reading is 587138.0; gal
